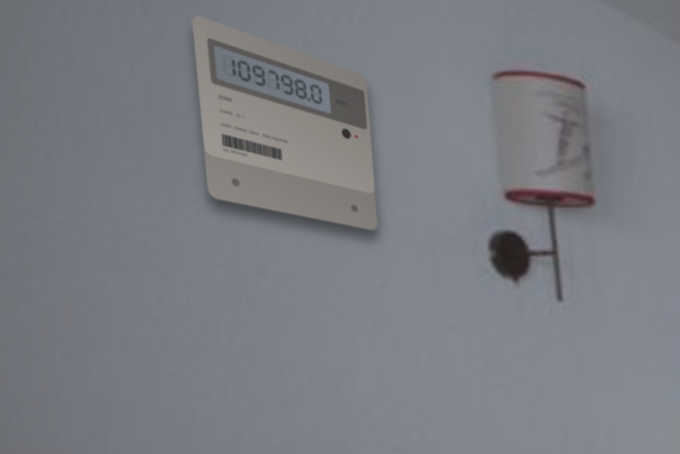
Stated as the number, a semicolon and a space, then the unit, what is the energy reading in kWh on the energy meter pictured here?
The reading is 109798.0; kWh
